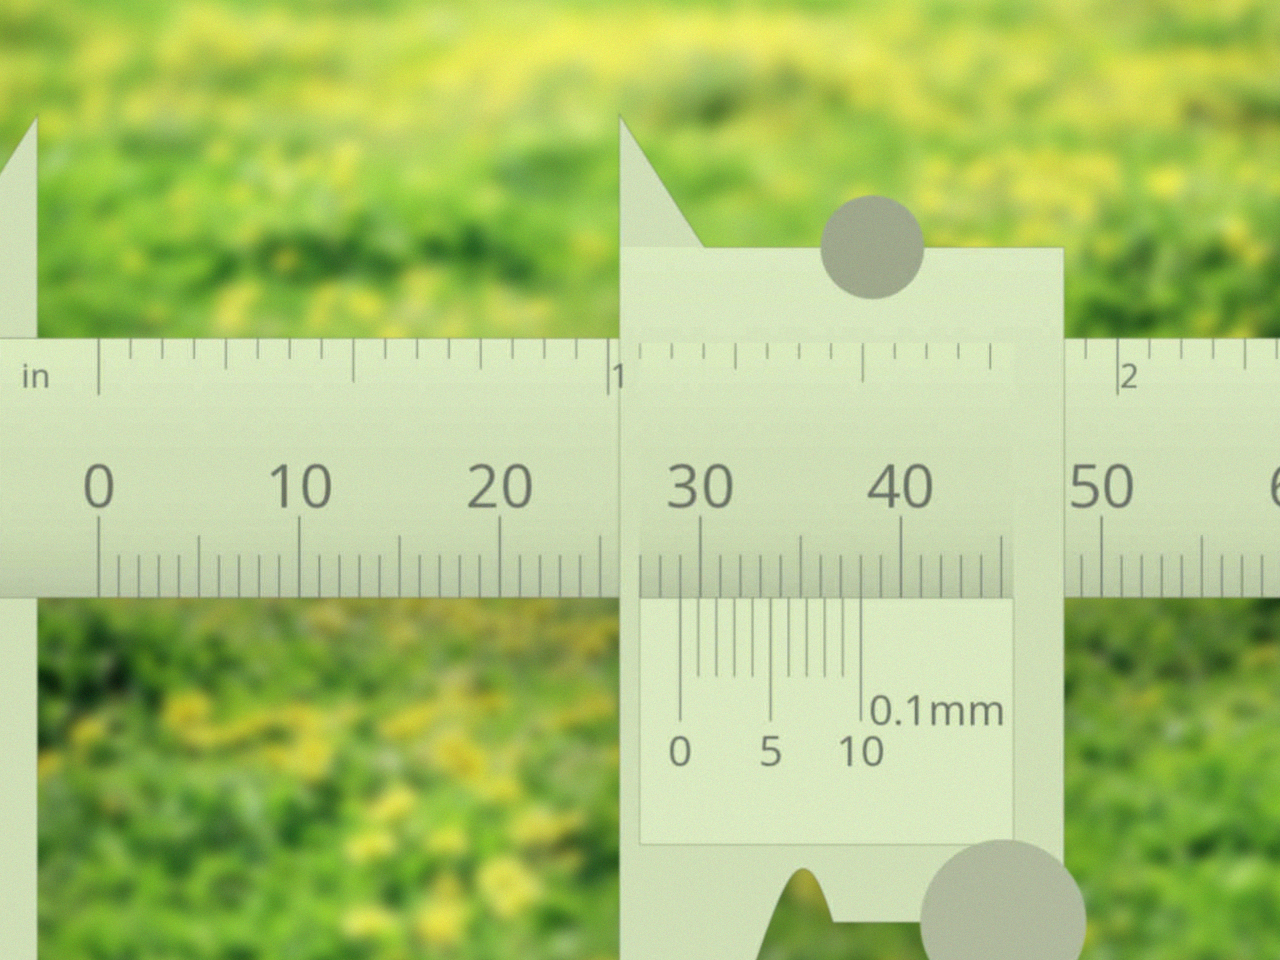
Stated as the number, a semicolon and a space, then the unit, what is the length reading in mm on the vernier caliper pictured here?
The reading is 29.0; mm
